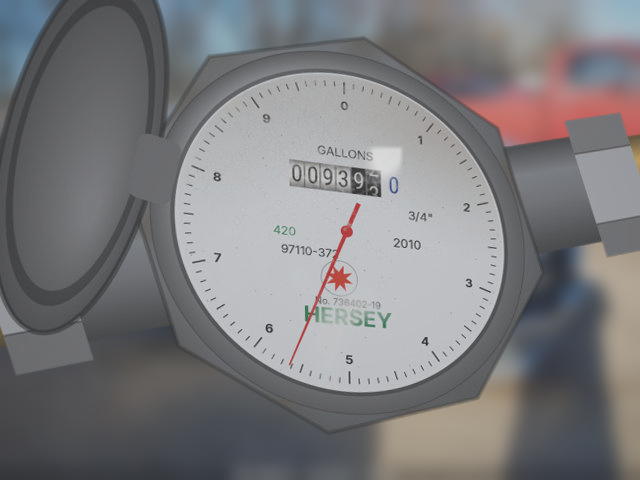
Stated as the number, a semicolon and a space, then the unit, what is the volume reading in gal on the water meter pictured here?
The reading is 93925.6; gal
